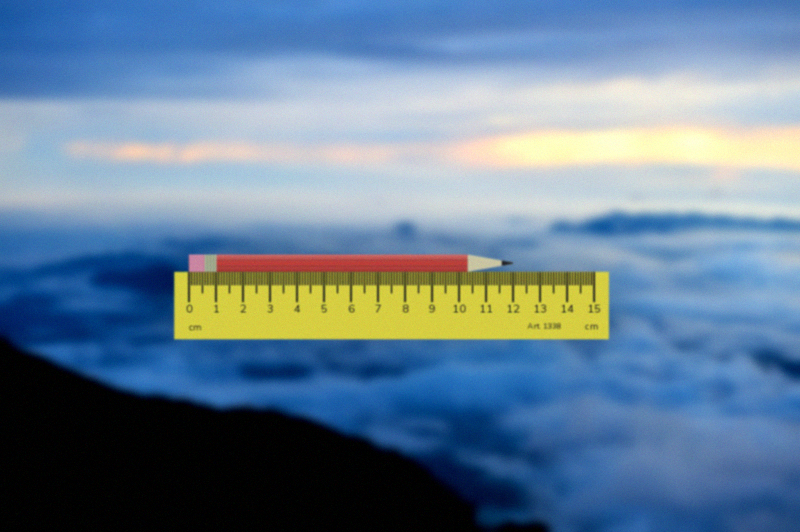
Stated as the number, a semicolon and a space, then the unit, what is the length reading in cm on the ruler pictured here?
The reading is 12; cm
